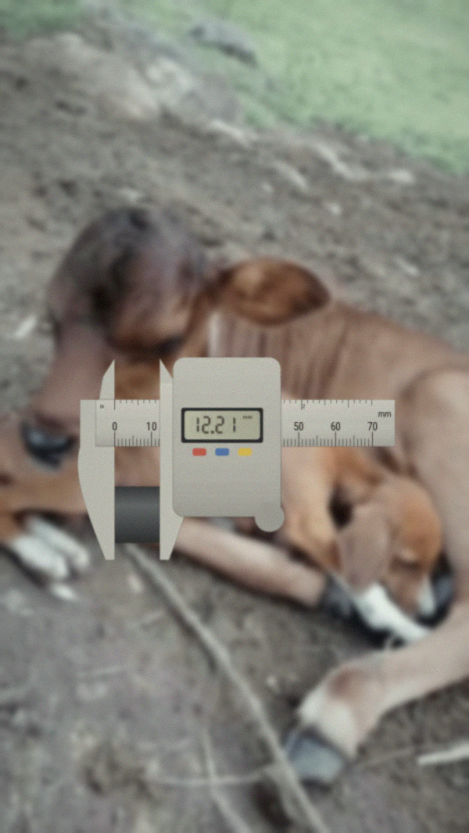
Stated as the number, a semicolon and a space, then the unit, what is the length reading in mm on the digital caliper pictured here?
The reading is 12.21; mm
